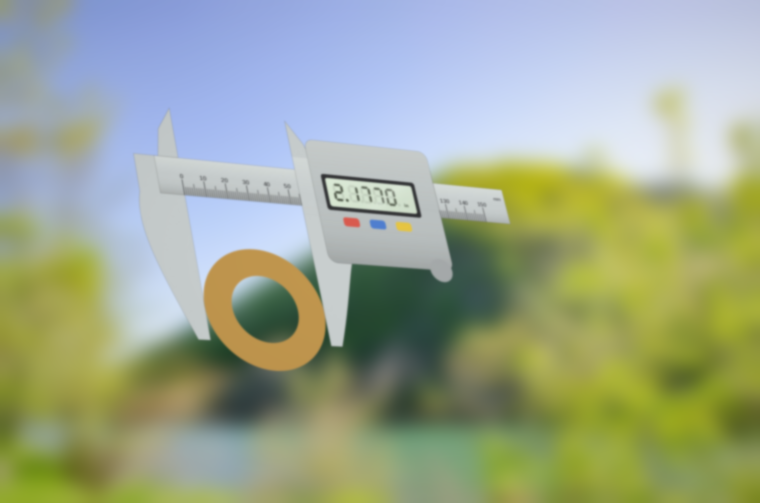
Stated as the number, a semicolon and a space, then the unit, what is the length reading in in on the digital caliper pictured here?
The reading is 2.1770; in
